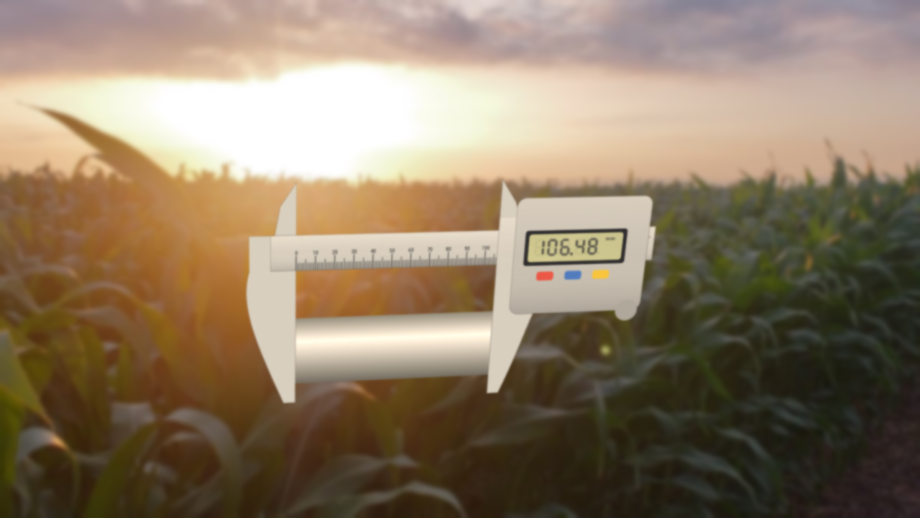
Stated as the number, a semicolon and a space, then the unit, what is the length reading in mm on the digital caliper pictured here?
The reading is 106.48; mm
